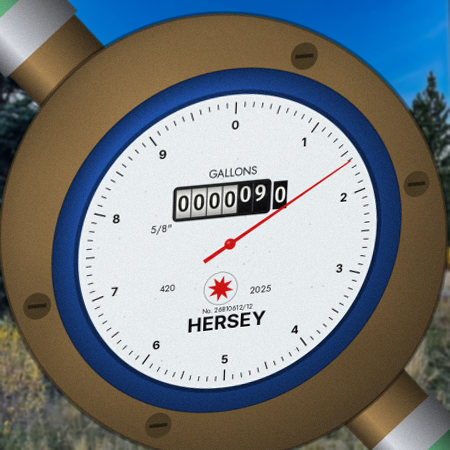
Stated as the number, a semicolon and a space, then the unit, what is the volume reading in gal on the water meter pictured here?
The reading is 91.6; gal
